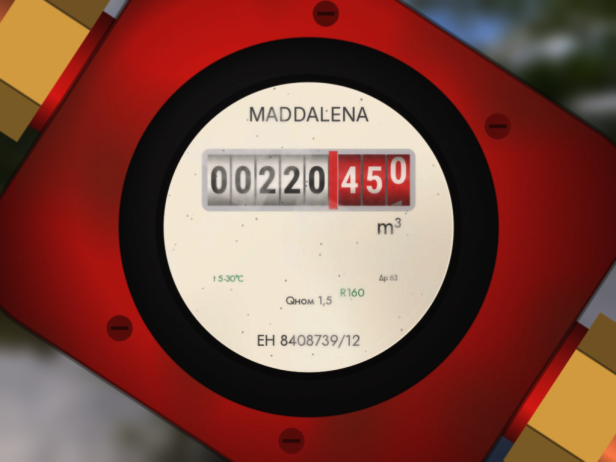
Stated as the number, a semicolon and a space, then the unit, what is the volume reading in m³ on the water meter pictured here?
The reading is 220.450; m³
